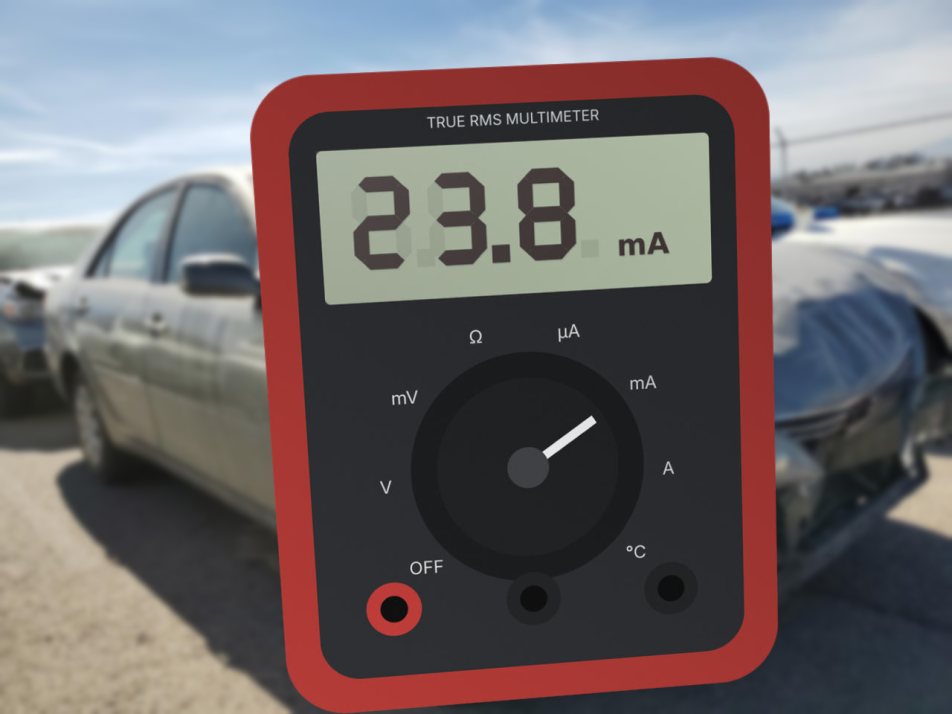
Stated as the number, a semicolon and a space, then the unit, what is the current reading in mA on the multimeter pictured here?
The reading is 23.8; mA
